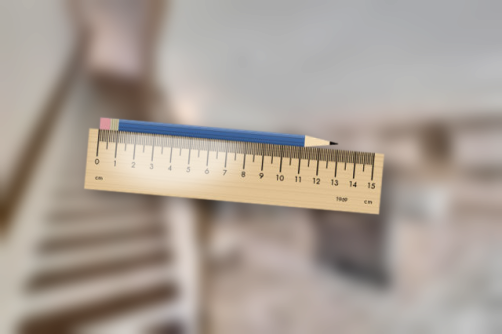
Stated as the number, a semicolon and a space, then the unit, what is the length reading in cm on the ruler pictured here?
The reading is 13; cm
